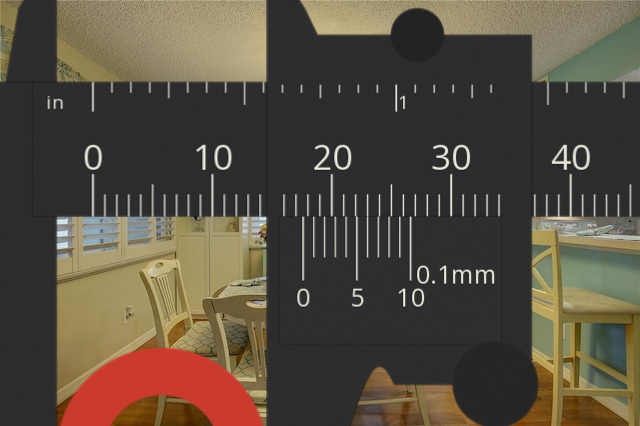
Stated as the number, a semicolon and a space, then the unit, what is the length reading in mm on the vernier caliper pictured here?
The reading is 17.6; mm
